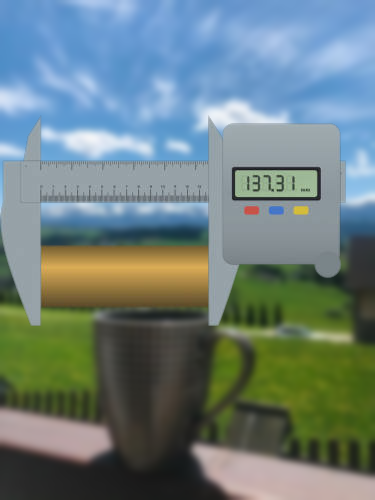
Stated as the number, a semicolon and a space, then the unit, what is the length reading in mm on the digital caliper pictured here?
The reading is 137.31; mm
